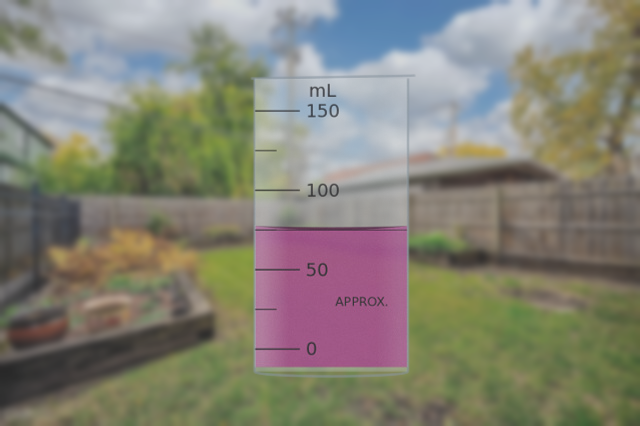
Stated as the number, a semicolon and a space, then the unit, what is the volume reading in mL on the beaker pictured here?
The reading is 75; mL
